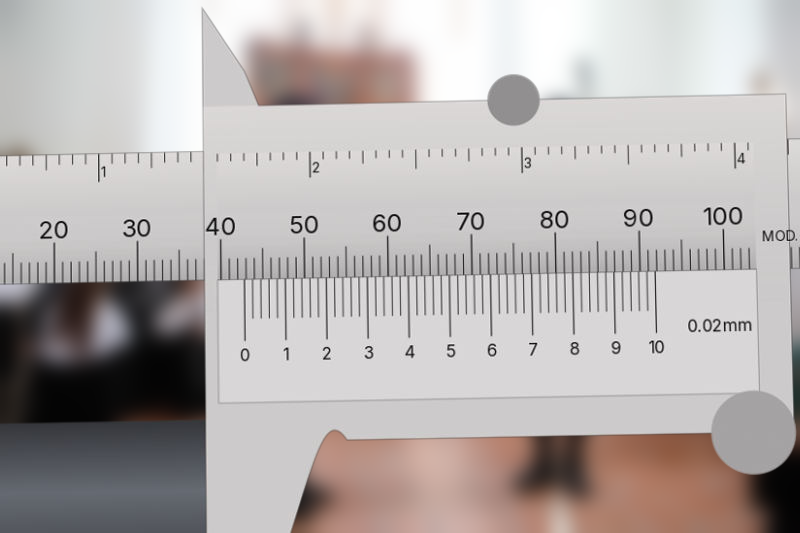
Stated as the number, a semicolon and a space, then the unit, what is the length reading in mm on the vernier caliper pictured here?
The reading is 42.8; mm
